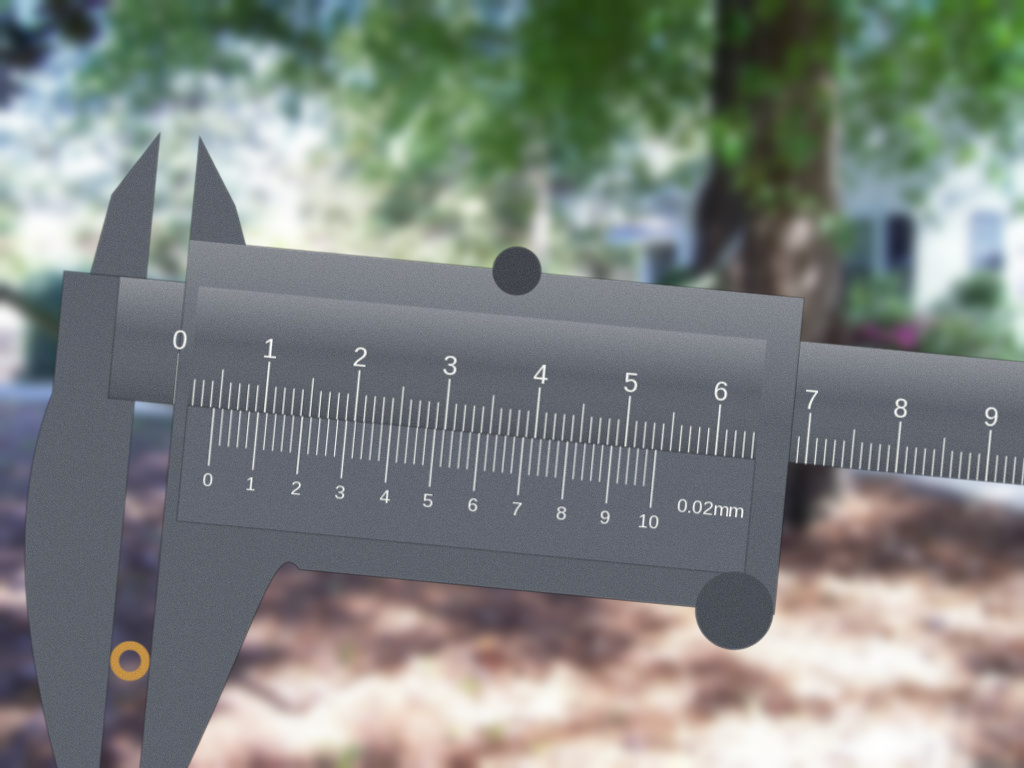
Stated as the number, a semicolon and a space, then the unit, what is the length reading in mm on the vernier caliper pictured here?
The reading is 4.4; mm
